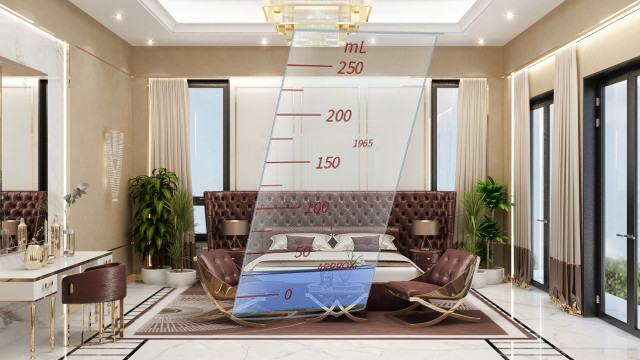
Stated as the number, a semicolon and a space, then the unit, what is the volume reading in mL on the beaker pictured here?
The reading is 25; mL
